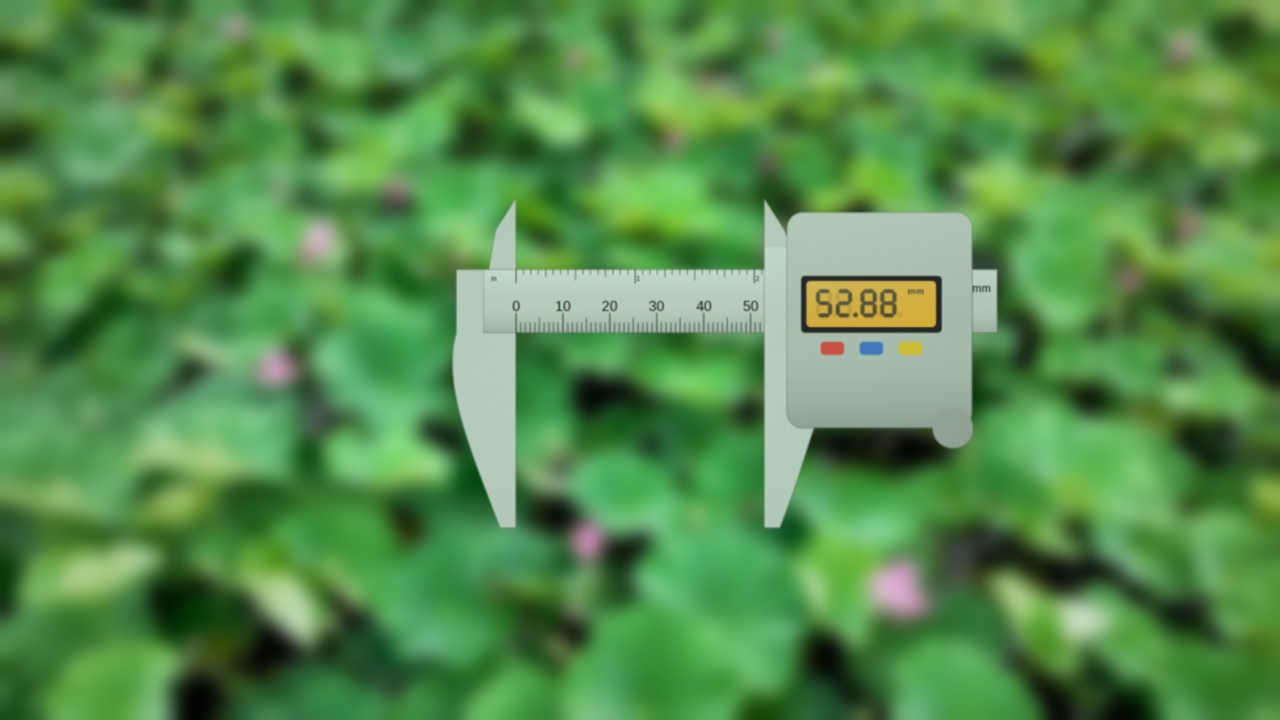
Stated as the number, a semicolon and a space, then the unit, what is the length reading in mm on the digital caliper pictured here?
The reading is 52.88; mm
